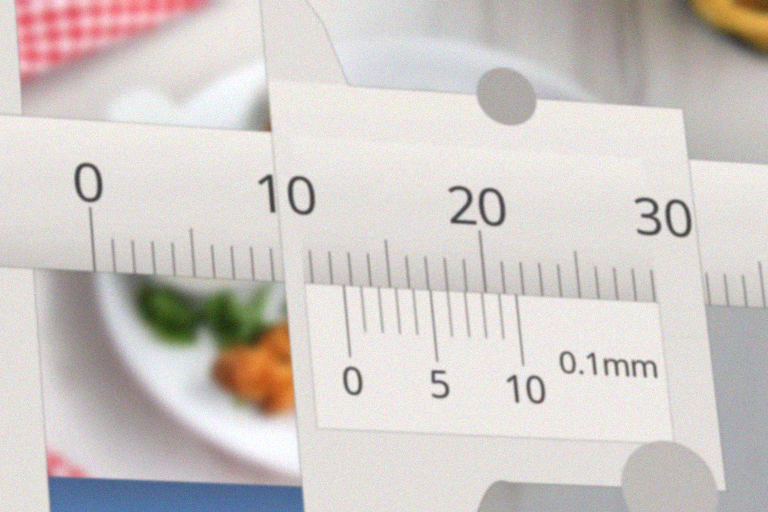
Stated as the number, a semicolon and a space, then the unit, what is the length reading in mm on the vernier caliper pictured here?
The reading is 12.6; mm
